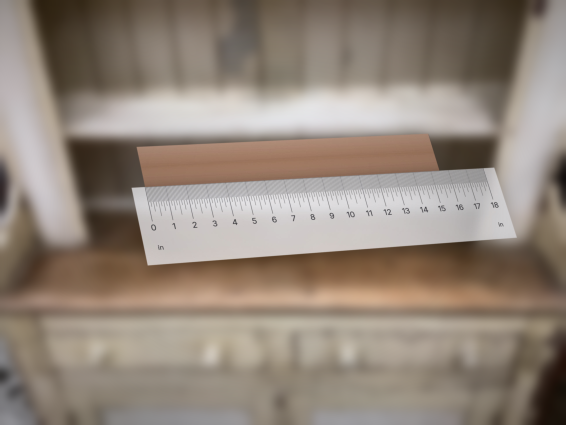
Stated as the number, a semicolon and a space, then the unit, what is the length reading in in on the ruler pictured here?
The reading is 15.5; in
